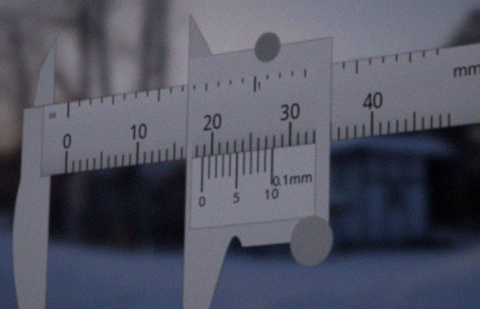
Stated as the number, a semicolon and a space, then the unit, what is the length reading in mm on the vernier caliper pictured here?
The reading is 18.8; mm
